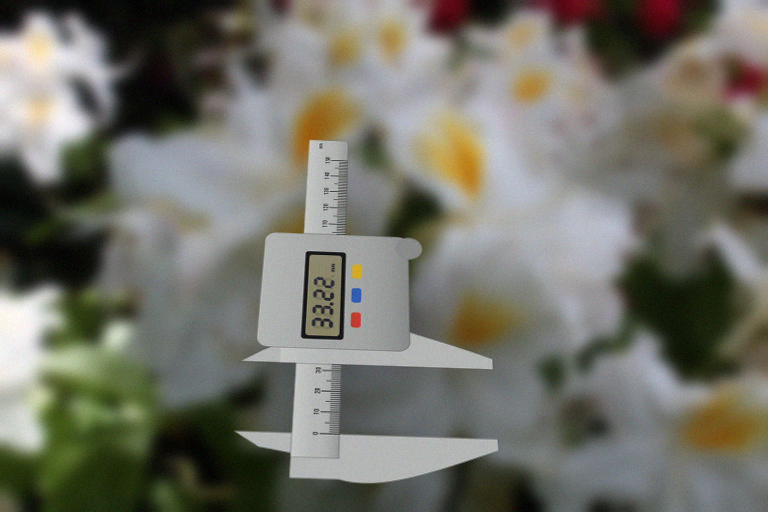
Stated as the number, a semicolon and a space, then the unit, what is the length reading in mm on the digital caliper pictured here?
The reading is 33.22; mm
